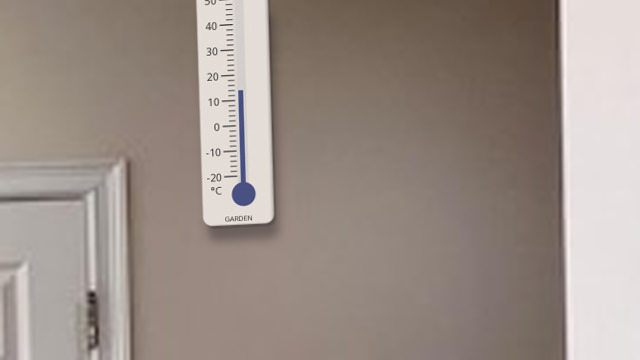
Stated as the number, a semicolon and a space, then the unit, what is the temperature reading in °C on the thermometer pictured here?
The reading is 14; °C
